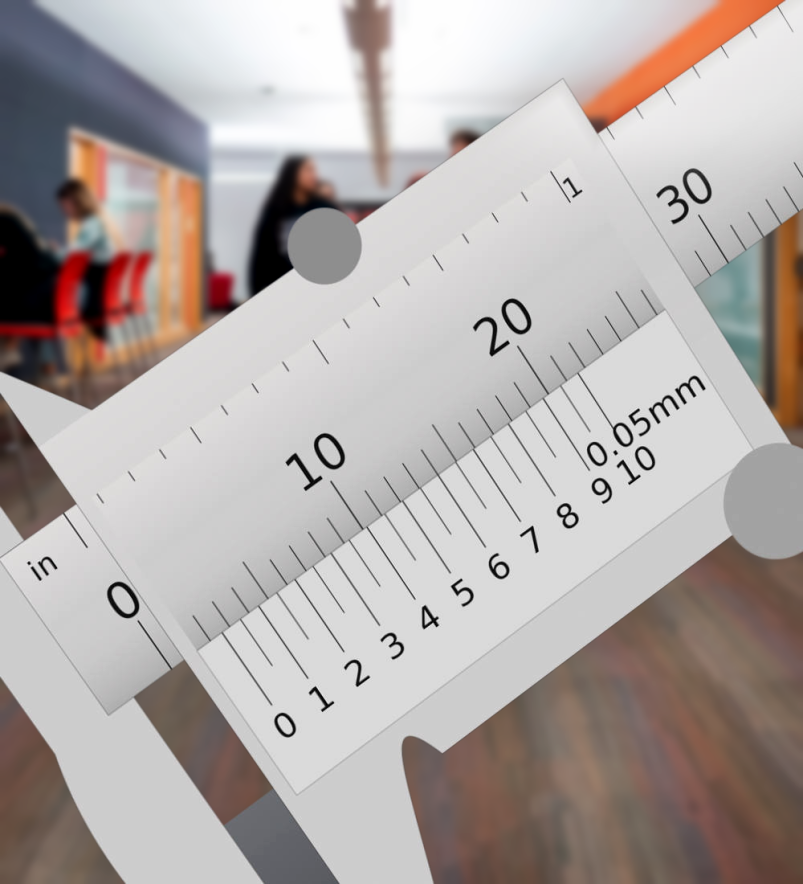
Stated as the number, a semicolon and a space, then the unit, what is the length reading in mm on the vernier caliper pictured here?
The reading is 2.60; mm
